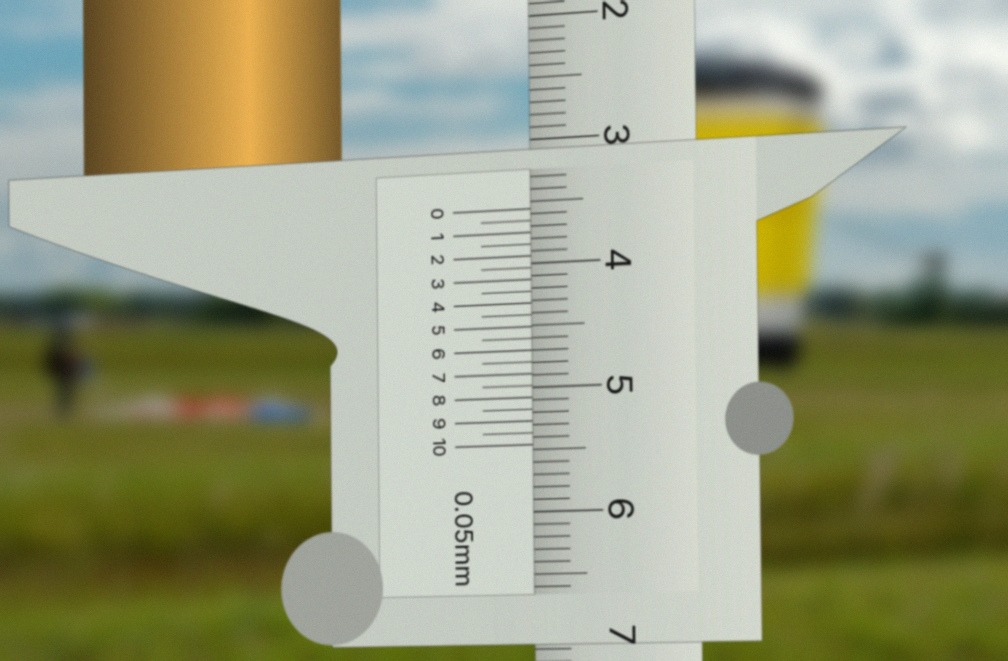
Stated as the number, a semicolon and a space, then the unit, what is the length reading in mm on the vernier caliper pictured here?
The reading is 35.6; mm
